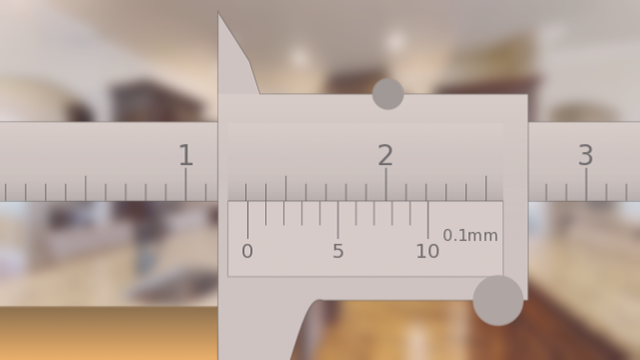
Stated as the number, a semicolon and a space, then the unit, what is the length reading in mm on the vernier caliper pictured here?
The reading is 13.1; mm
